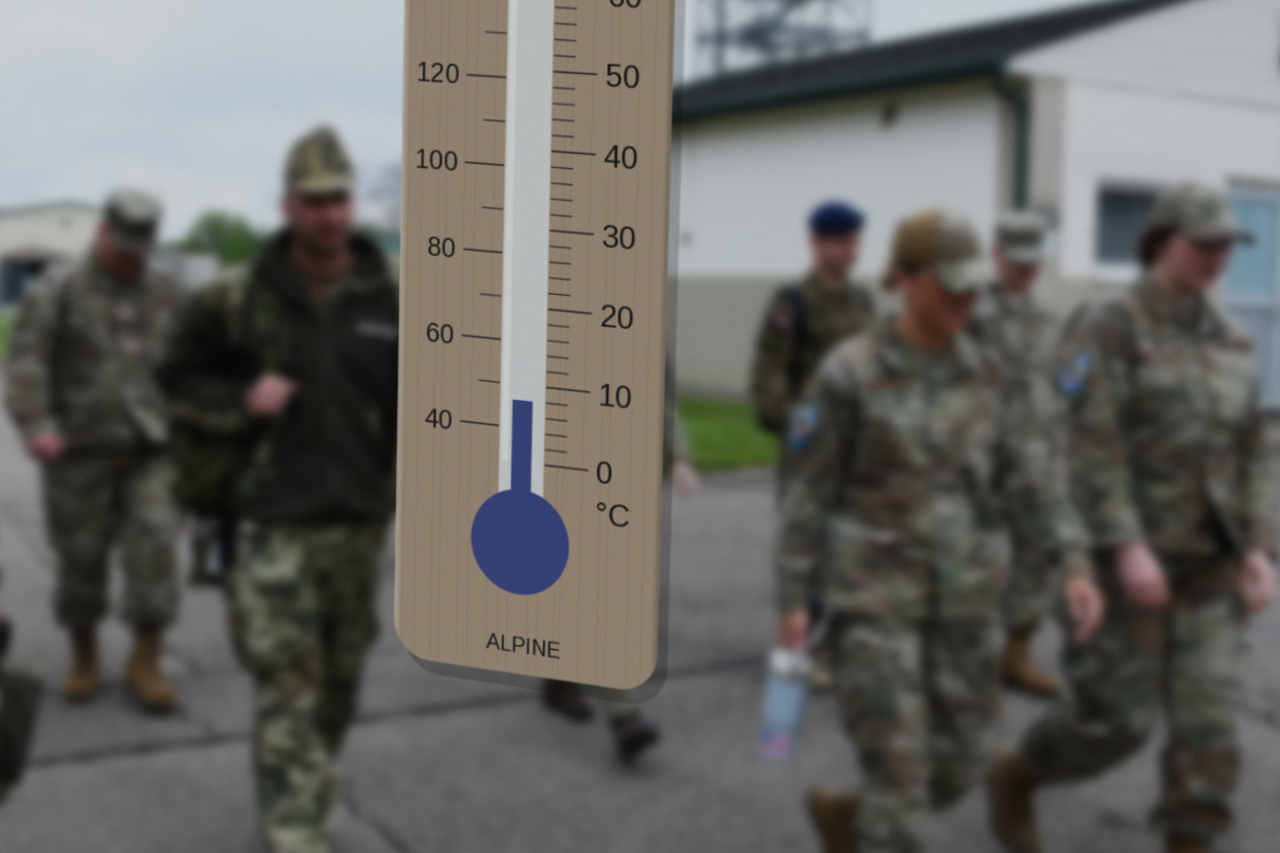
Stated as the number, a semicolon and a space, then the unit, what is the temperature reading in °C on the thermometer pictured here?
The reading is 8; °C
